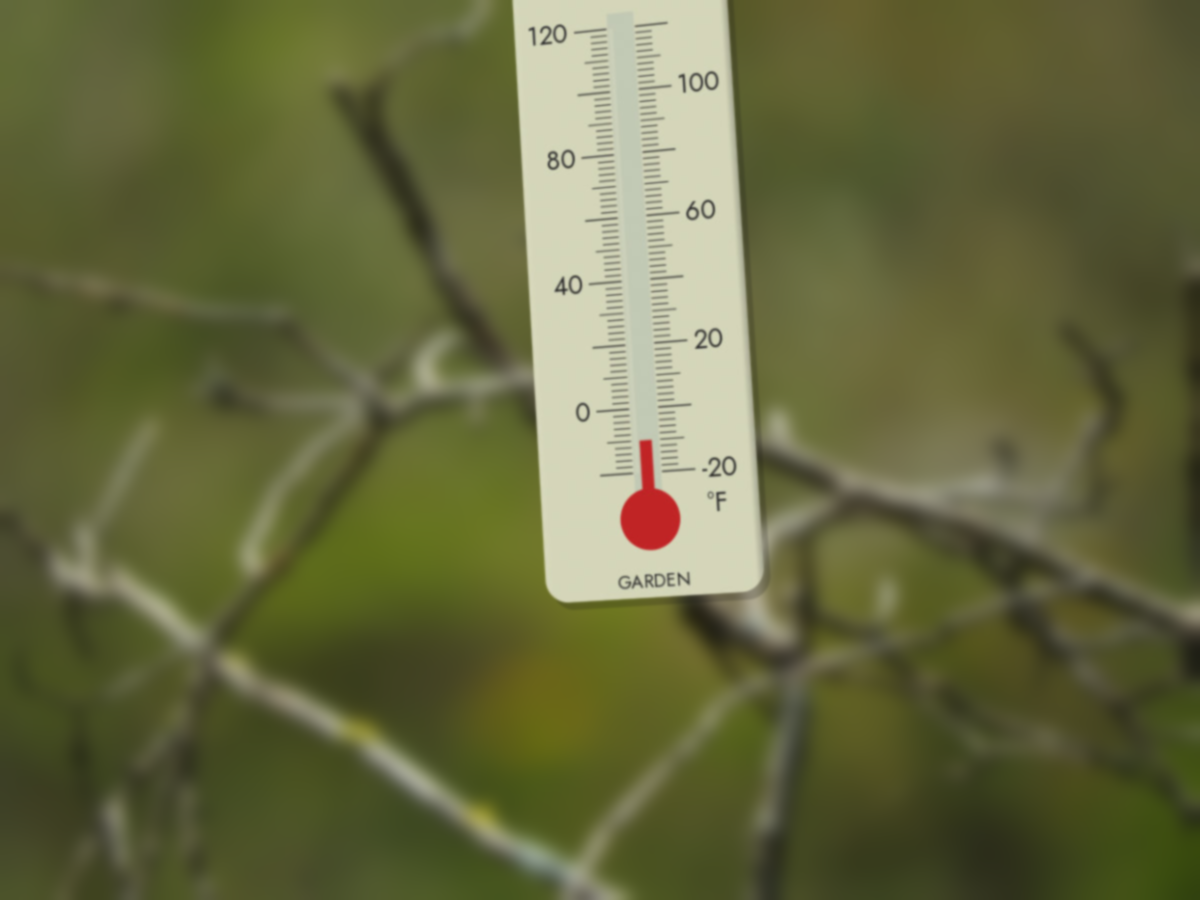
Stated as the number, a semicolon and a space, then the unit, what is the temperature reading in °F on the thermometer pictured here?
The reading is -10; °F
